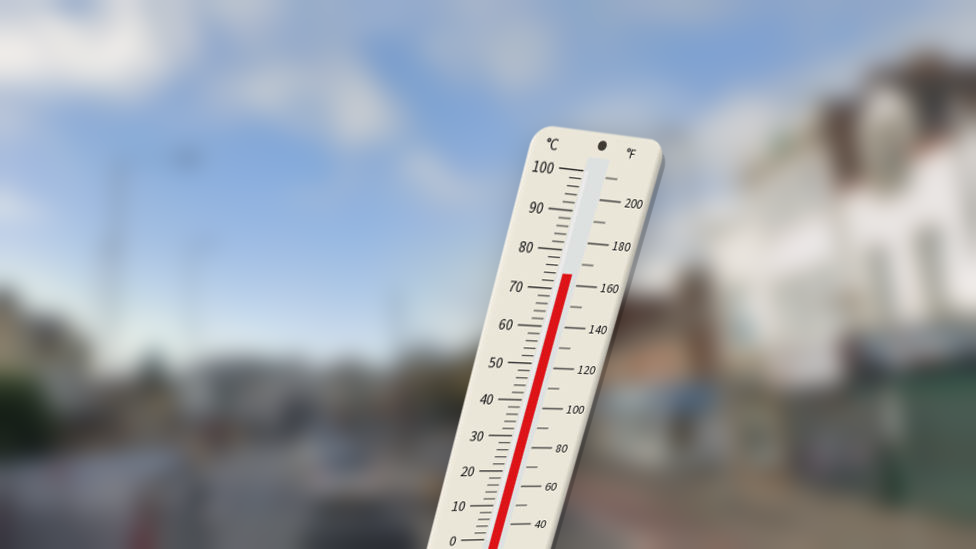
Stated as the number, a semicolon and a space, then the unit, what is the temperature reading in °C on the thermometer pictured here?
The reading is 74; °C
